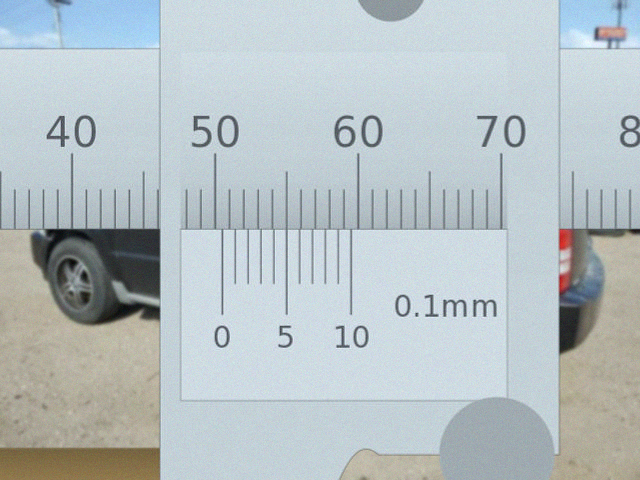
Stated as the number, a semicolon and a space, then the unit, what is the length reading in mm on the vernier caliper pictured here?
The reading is 50.5; mm
